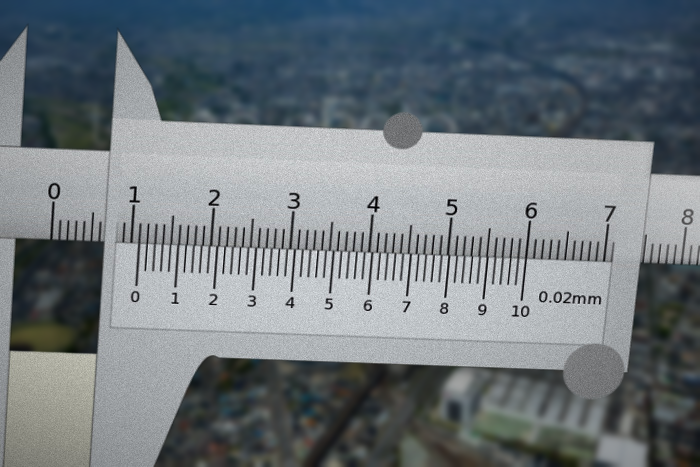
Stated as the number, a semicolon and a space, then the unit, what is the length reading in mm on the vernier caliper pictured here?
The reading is 11.0; mm
